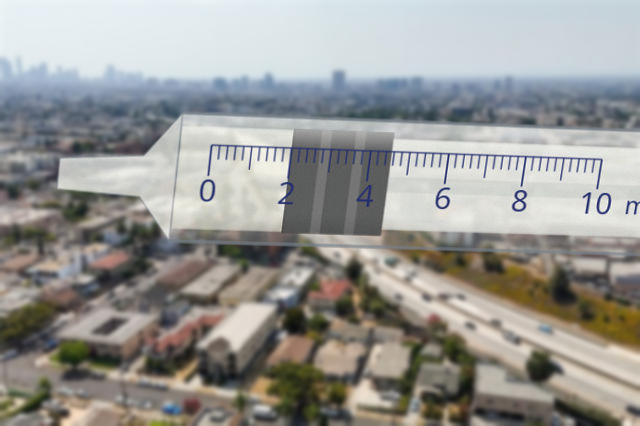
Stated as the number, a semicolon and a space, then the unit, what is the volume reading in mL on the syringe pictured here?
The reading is 2; mL
